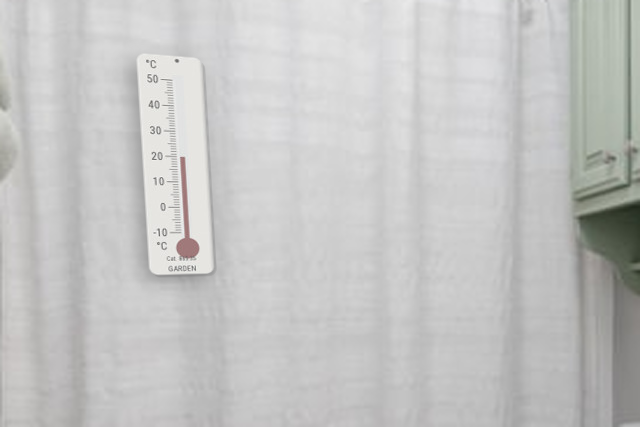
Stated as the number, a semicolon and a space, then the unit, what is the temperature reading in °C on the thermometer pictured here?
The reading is 20; °C
